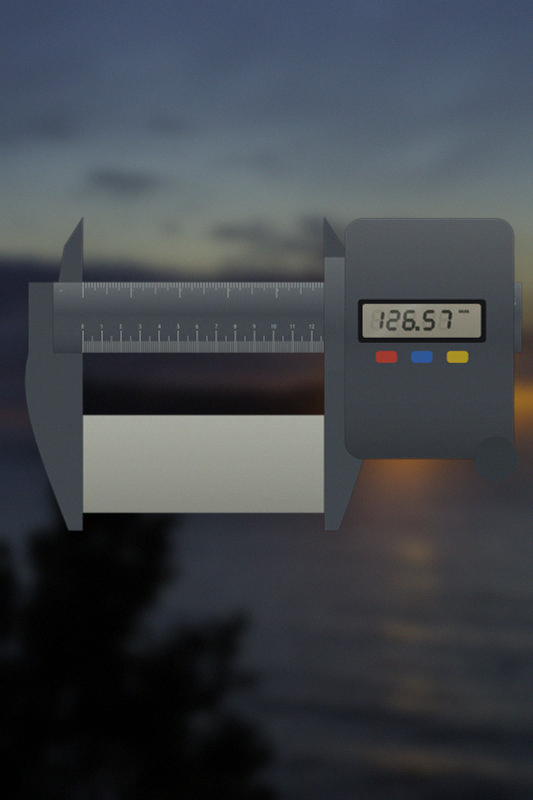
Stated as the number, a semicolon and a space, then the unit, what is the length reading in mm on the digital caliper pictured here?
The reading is 126.57; mm
